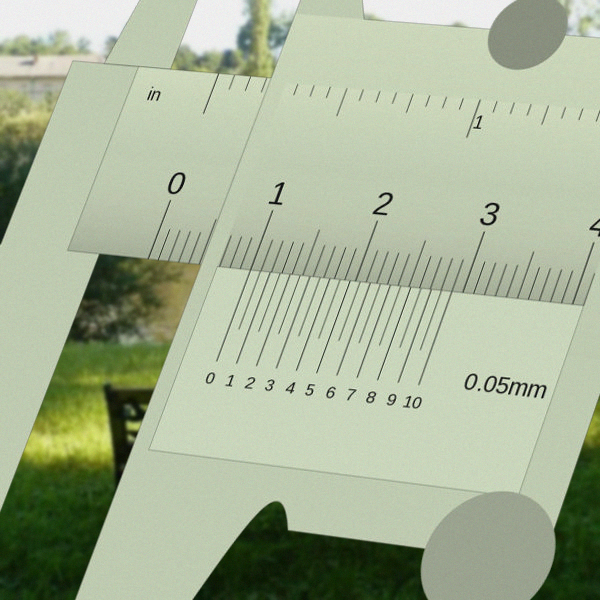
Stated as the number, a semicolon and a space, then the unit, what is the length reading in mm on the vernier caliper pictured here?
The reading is 10.0; mm
